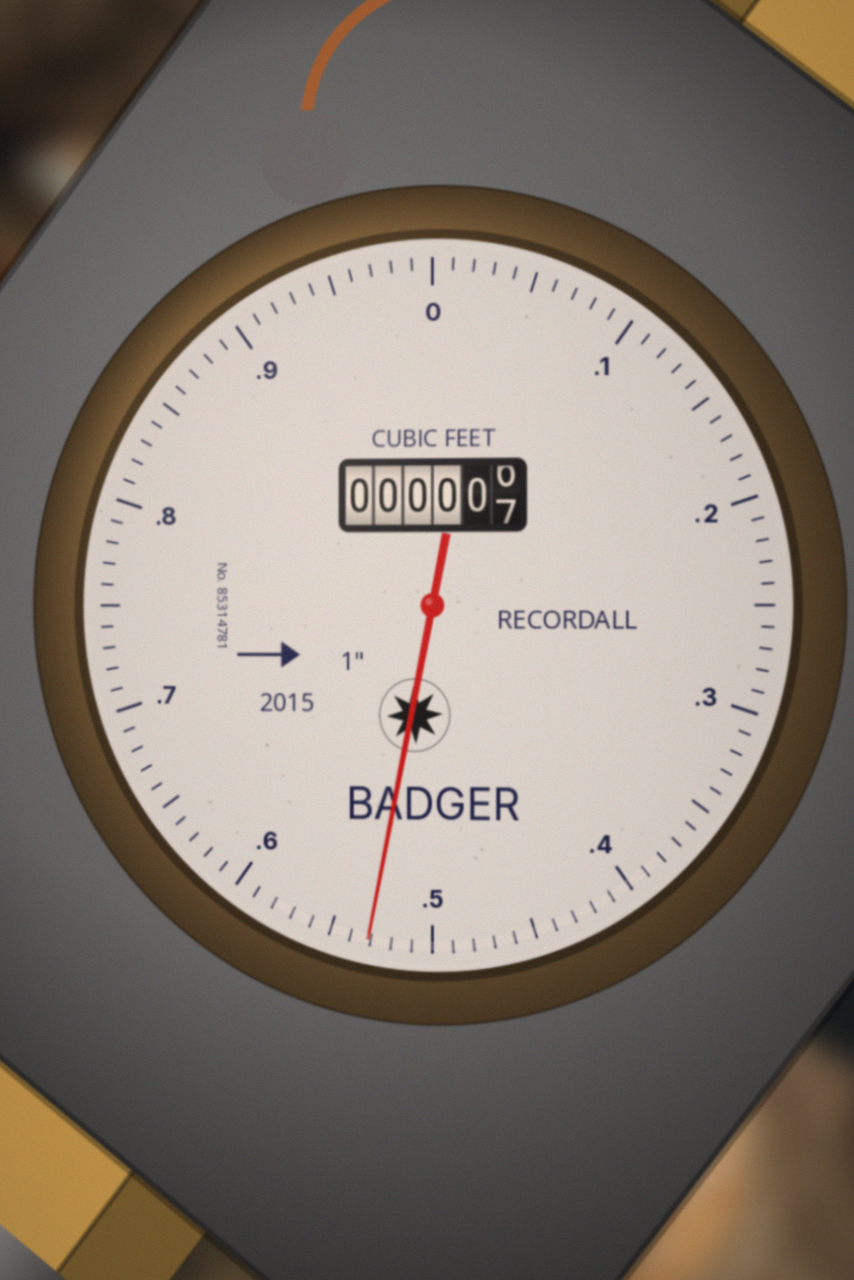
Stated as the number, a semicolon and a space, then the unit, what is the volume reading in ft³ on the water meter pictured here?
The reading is 6.53; ft³
